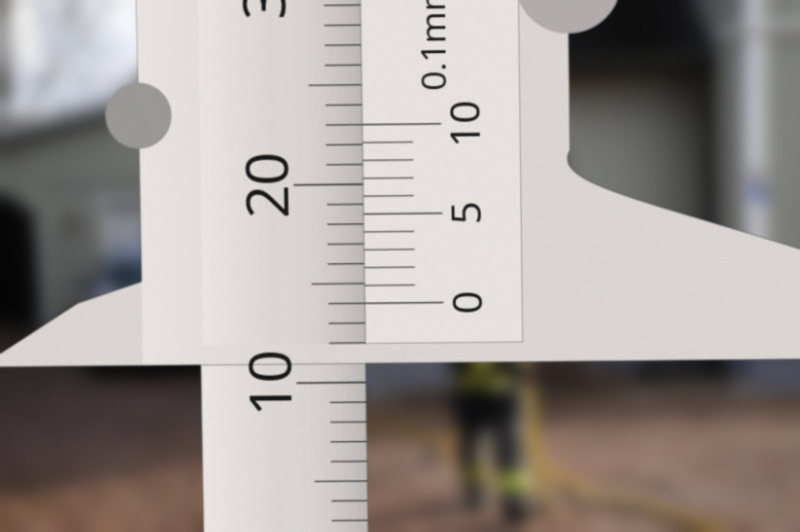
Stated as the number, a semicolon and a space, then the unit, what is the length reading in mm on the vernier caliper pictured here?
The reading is 14.0; mm
